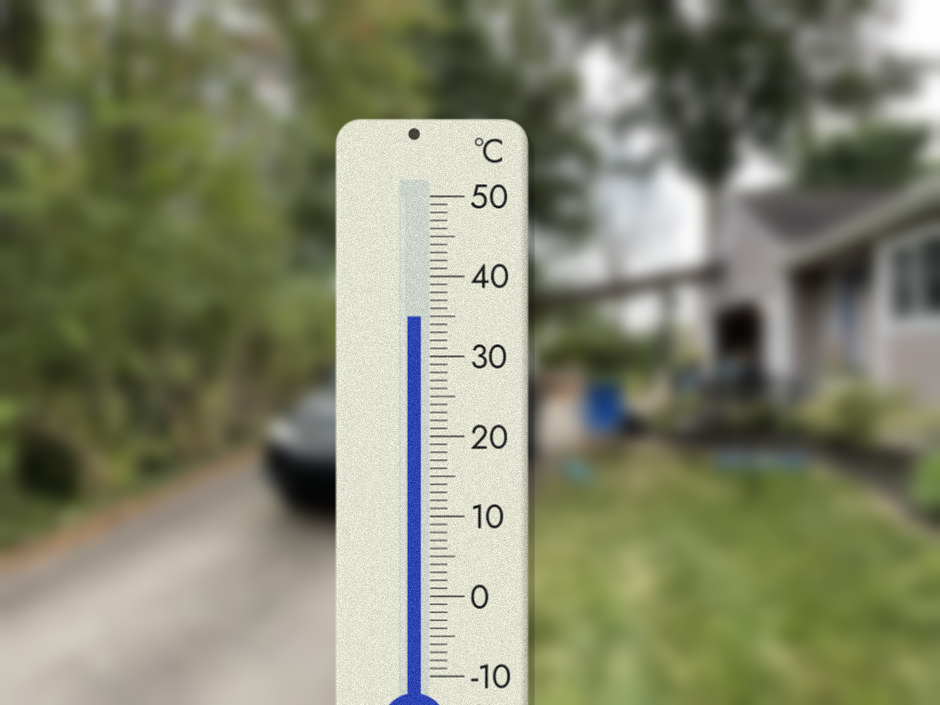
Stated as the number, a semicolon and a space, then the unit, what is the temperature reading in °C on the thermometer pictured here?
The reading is 35; °C
